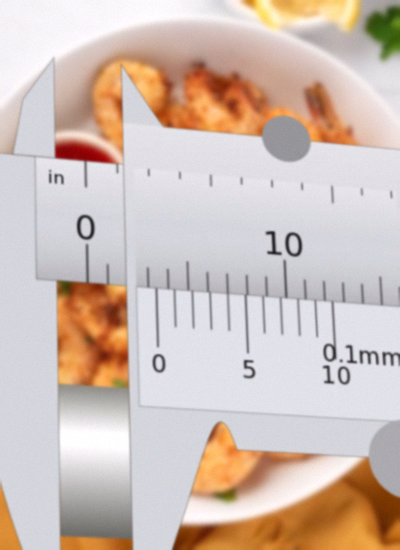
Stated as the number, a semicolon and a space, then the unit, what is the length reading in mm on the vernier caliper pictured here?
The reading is 3.4; mm
